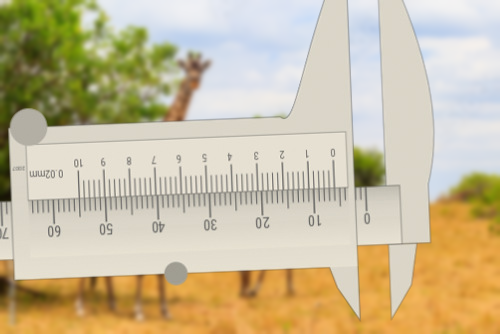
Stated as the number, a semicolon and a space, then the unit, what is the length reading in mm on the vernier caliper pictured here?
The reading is 6.0; mm
